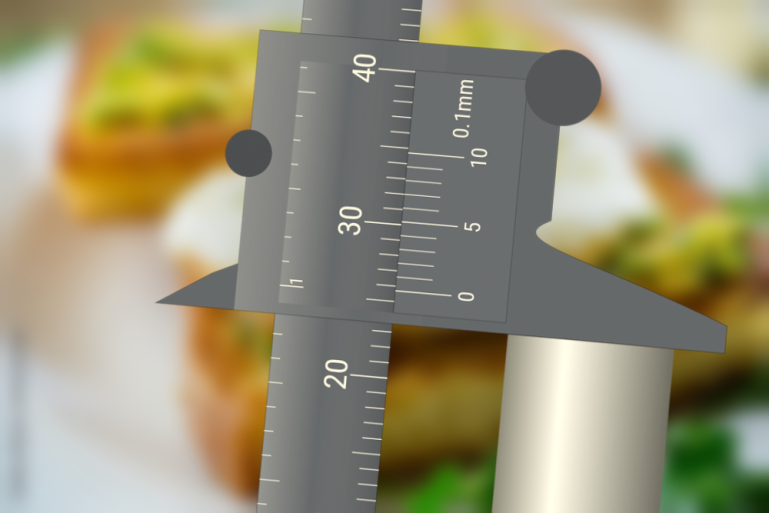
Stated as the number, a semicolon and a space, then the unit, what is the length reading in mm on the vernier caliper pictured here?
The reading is 25.7; mm
